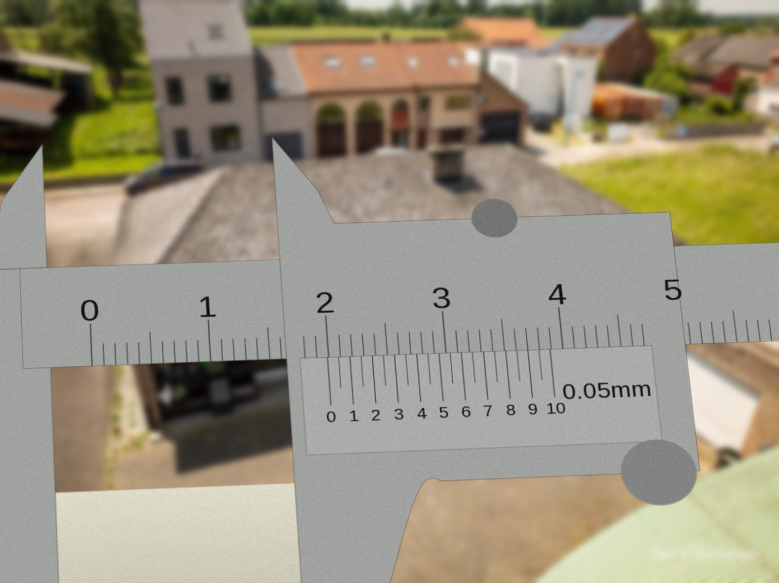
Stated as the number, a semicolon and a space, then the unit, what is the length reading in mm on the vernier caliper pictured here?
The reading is 19.9; mm
